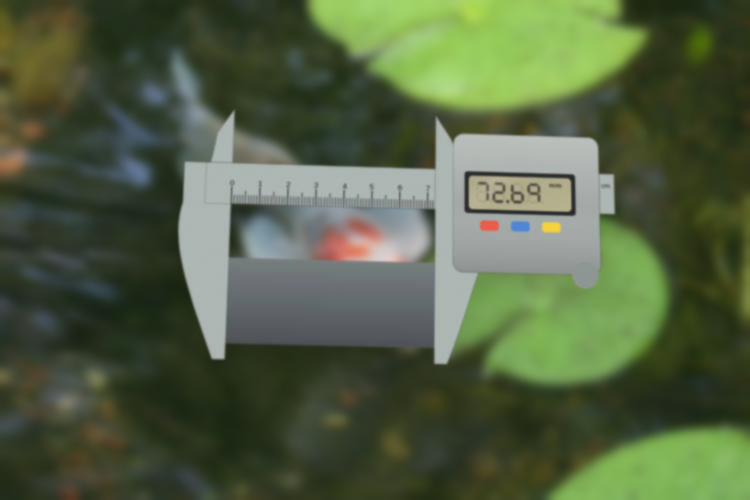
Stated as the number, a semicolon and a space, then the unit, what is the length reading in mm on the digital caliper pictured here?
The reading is 72.69; mm
